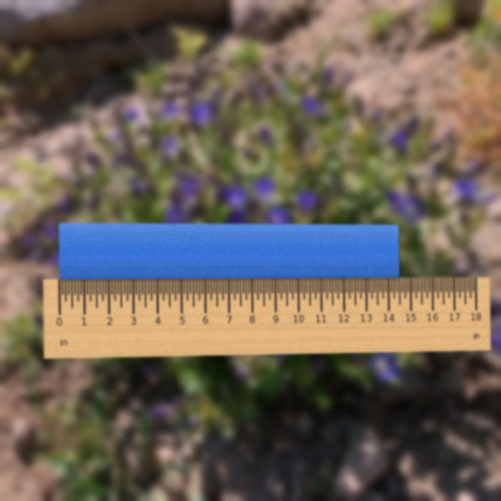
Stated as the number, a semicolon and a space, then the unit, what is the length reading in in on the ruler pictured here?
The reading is 14.5; in
